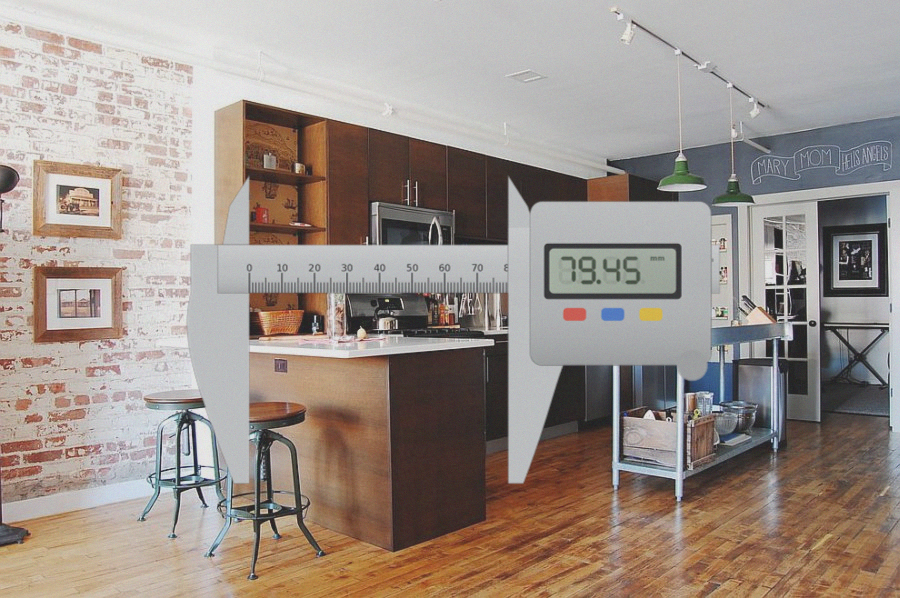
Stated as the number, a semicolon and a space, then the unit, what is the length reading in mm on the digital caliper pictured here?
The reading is 79.45; mm
